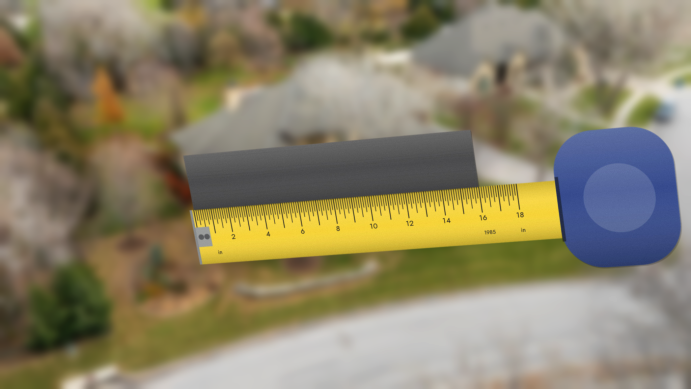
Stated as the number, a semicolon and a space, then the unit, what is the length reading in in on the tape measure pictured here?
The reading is 16; in
